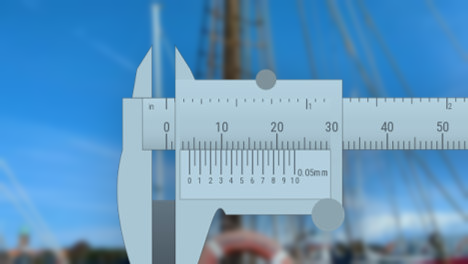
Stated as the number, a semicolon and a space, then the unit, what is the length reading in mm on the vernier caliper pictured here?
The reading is 4.2; mm
